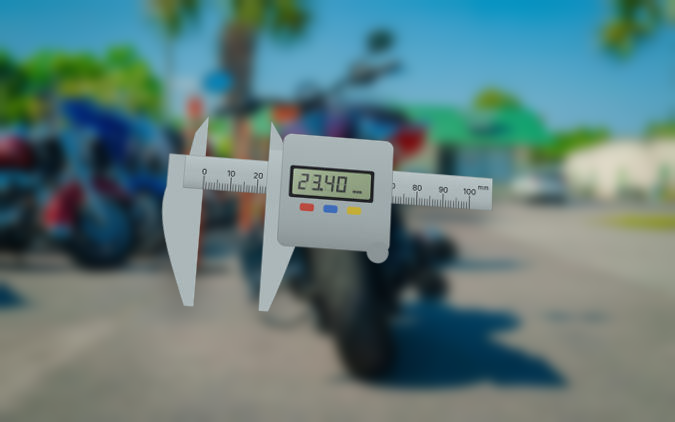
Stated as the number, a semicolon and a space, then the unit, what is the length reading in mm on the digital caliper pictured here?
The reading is 23.40; mm
